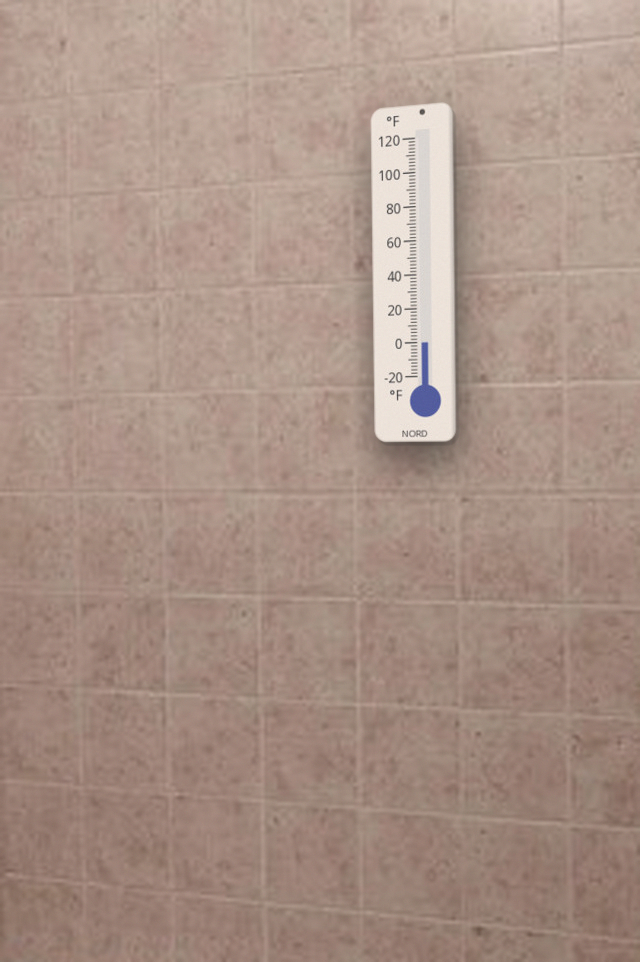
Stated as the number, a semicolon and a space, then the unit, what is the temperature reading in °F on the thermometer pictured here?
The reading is 0; °F
